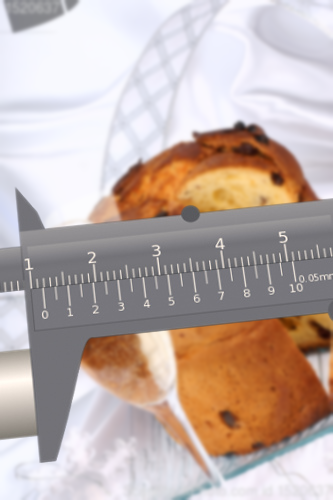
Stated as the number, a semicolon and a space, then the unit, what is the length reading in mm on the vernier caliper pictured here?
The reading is 11.8; mm
